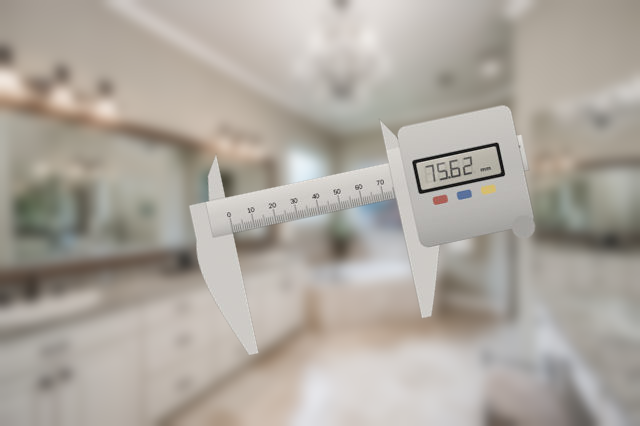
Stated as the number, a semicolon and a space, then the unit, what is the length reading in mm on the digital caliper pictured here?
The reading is 75.62; mm
